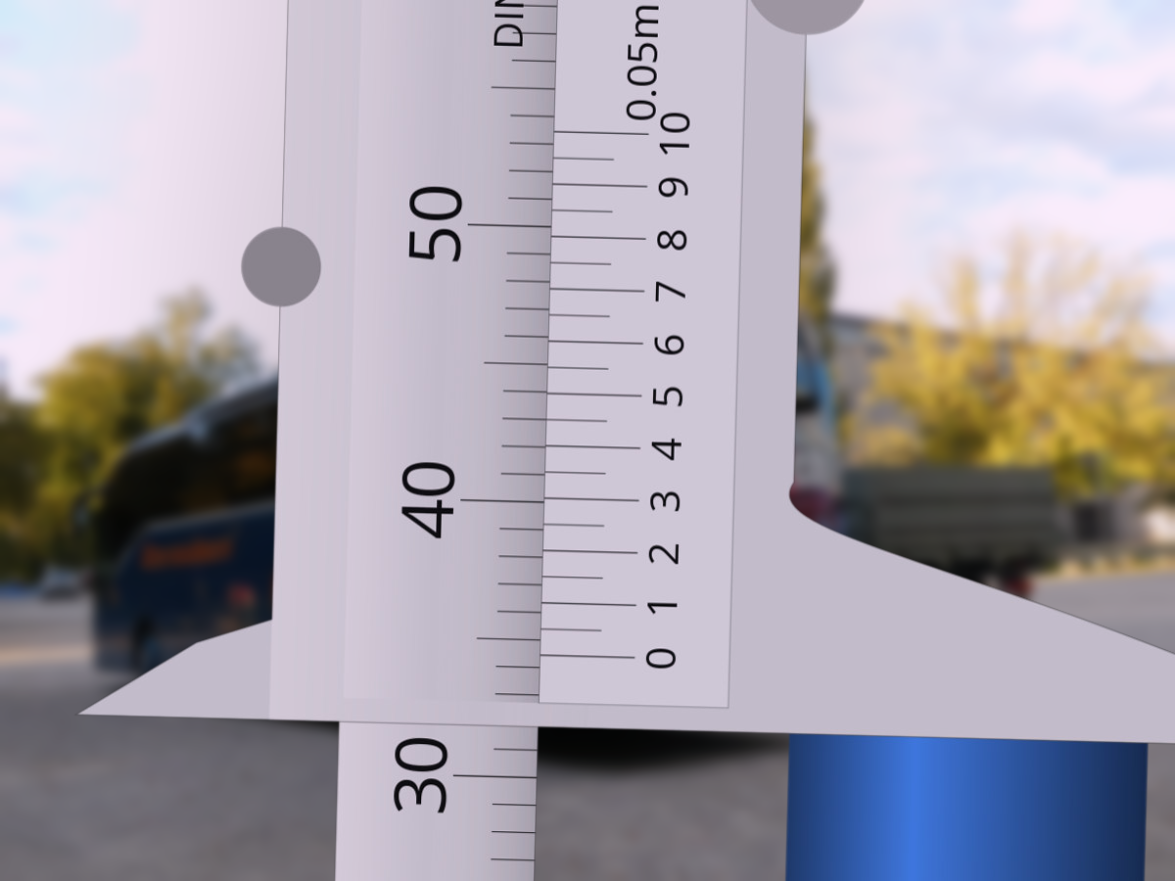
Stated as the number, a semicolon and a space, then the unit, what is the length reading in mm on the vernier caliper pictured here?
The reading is 34.45; mm
